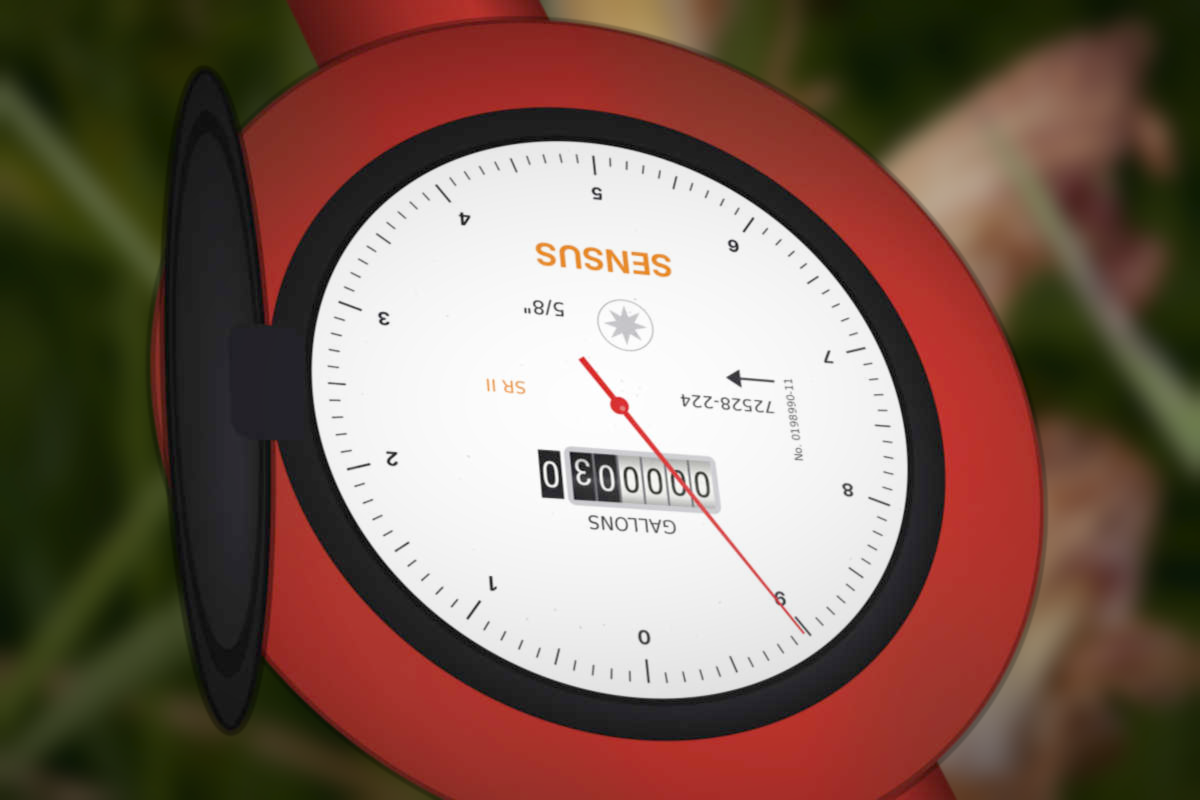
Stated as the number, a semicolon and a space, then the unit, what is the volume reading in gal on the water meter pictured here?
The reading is 29.0; gal
